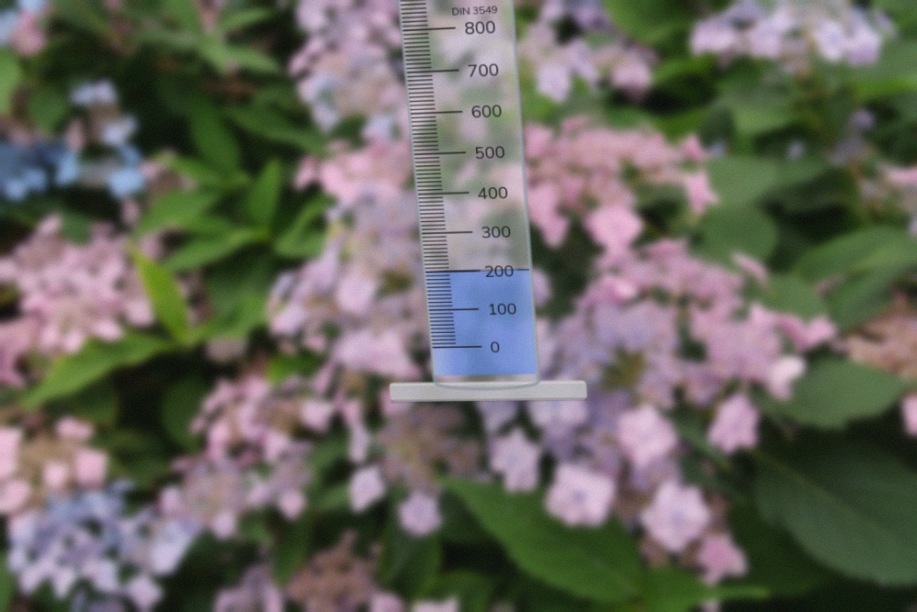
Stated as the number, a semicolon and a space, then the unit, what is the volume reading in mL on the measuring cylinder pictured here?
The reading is 200; mL
